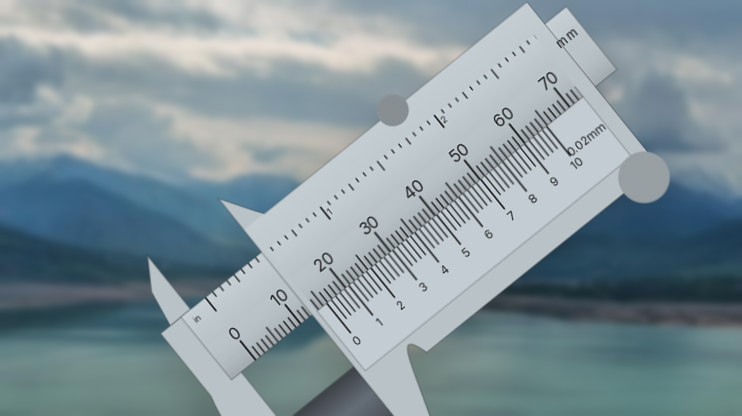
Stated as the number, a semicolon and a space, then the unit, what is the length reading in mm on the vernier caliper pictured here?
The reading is 15.8; mm
